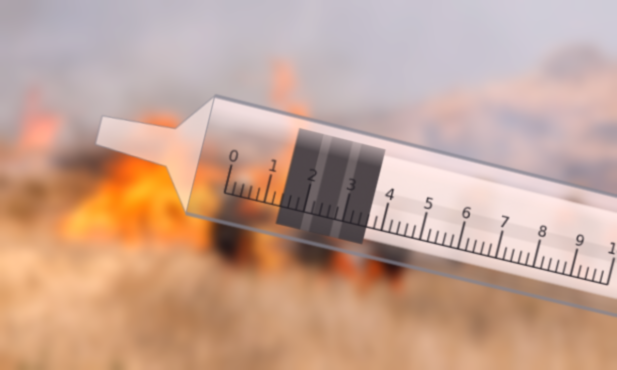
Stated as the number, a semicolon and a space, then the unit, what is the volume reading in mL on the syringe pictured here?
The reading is 1.4; mL
